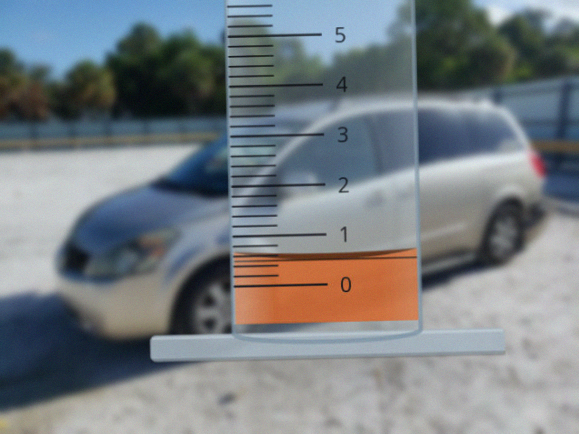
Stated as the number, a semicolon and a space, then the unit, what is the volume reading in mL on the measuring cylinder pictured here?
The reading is 0.5; mL
